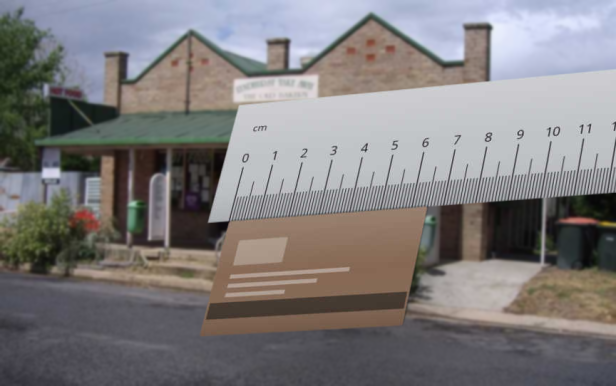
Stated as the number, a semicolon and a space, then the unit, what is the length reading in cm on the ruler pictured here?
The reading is 6.5; cm
